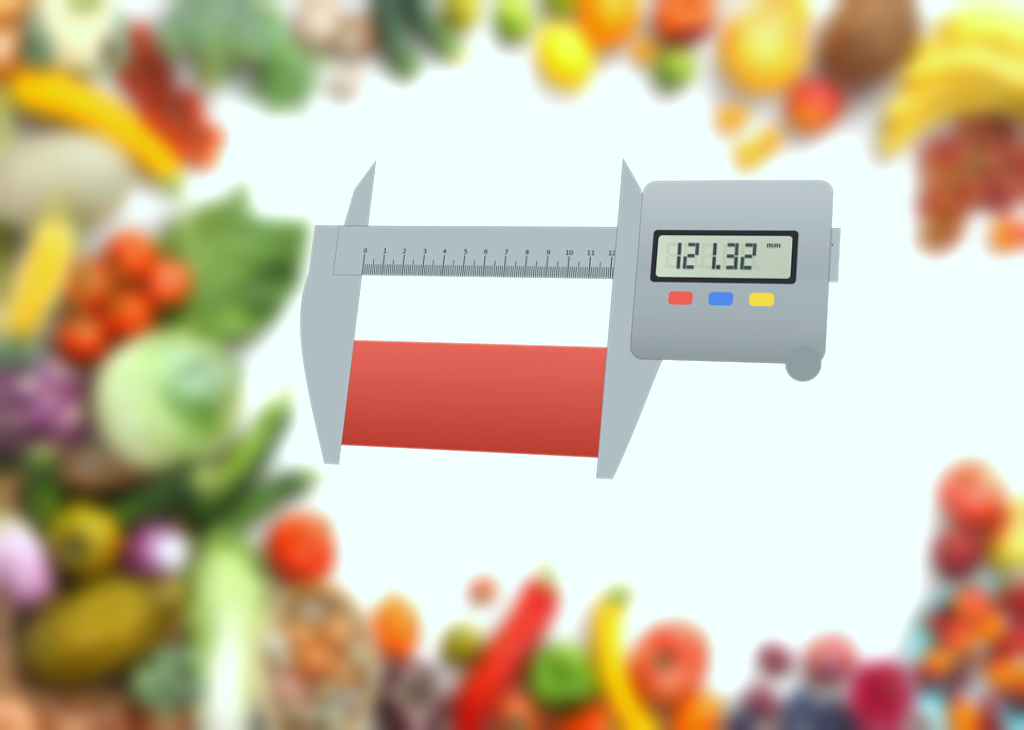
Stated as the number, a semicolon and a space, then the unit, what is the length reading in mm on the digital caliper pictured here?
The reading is 121.32; mm
